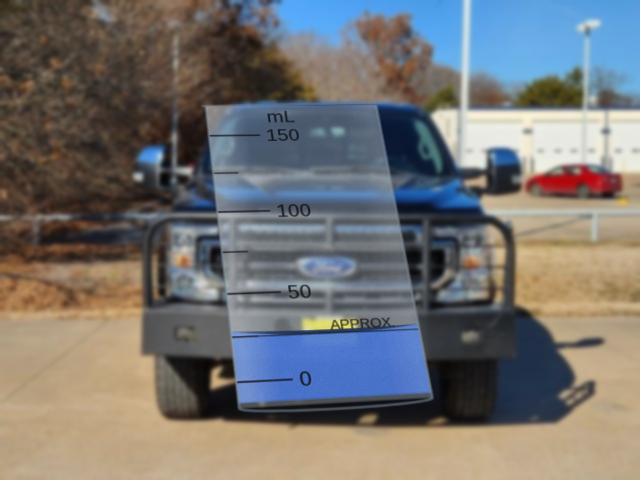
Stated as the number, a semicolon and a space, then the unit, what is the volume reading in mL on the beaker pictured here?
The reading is 25; mL
